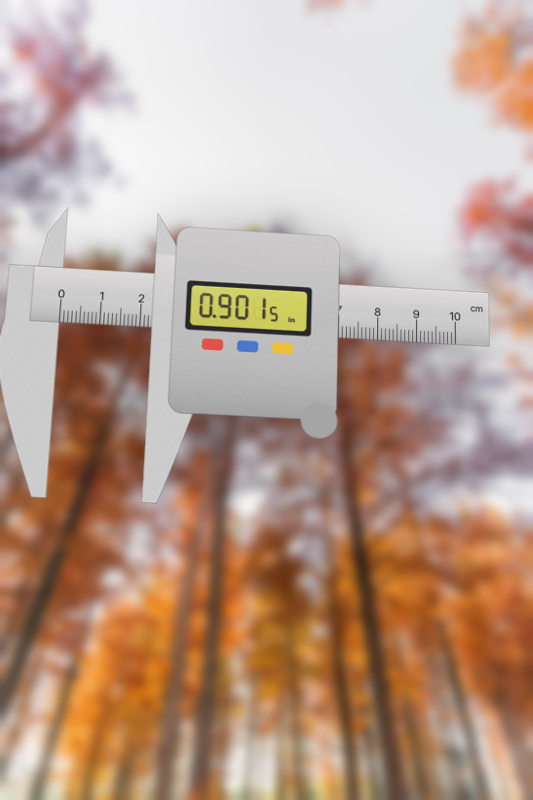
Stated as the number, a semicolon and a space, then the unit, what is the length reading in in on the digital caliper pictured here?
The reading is 0.9015; in
